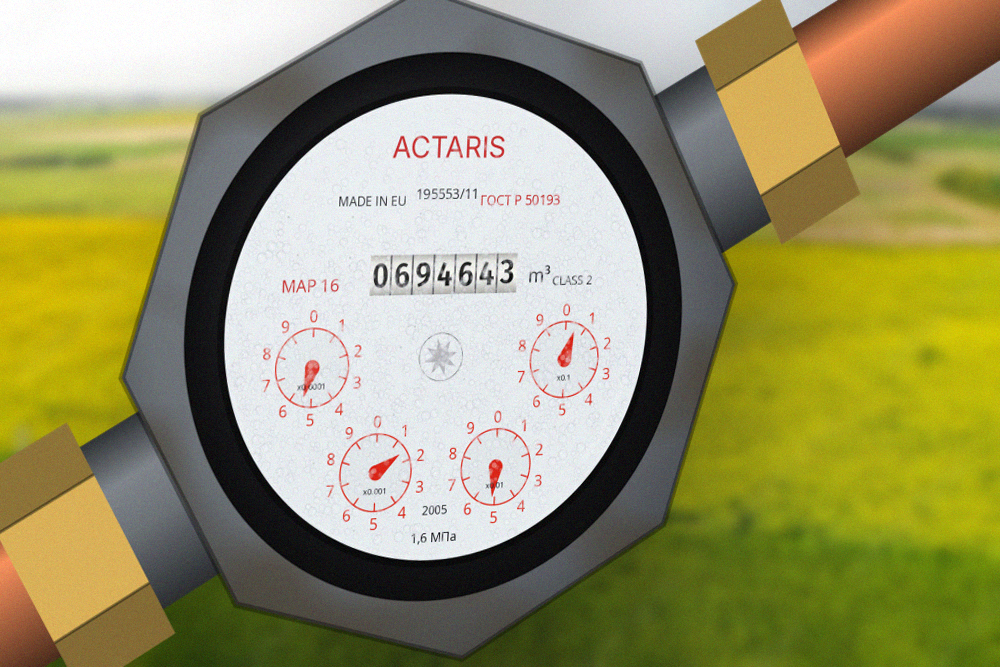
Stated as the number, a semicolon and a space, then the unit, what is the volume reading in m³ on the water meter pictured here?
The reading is 694643.0515; m³
